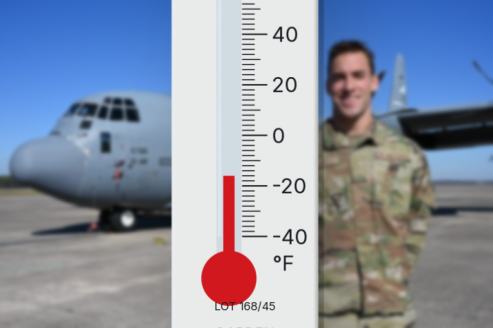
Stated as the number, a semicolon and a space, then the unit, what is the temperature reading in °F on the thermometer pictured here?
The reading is -16; °F
